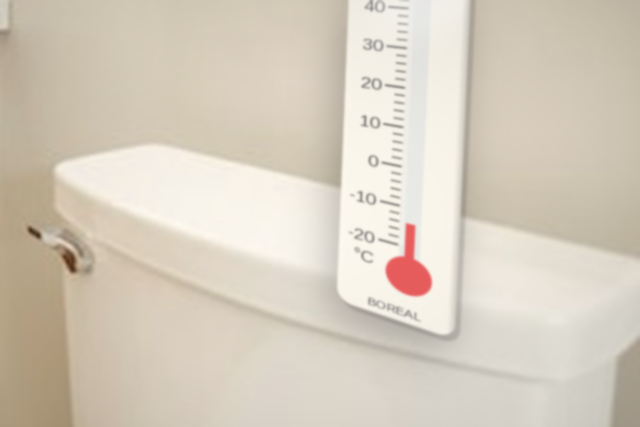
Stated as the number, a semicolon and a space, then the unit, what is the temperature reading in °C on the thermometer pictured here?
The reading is -14; °C
